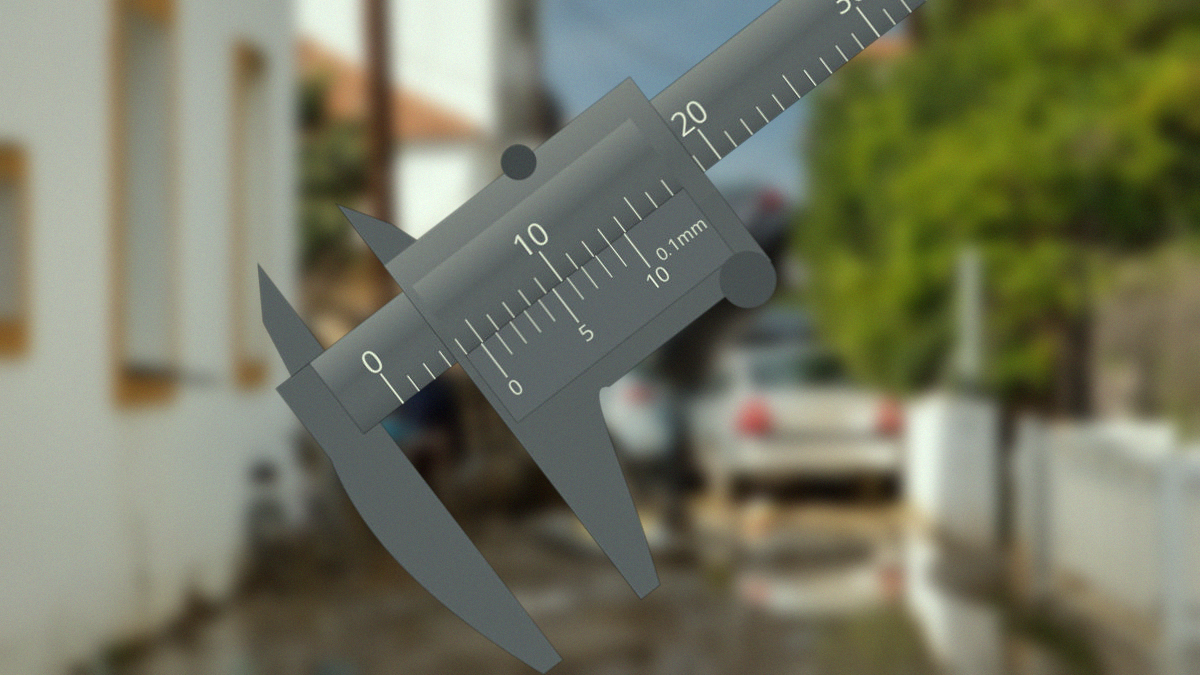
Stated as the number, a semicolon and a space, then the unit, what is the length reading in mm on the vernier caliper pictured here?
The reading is 4.9; mm
